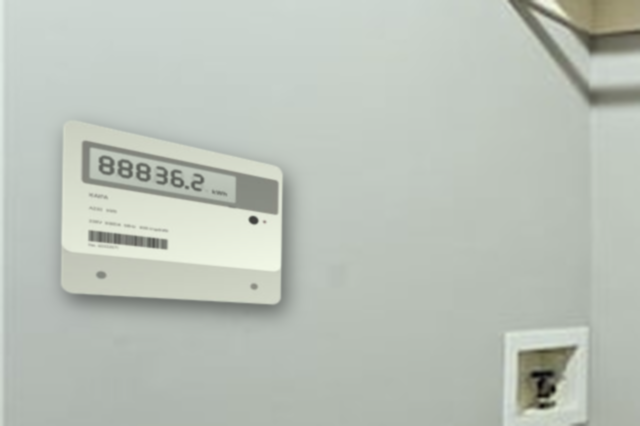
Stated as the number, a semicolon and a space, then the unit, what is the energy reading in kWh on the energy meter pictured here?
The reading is 88836.2; kWh
